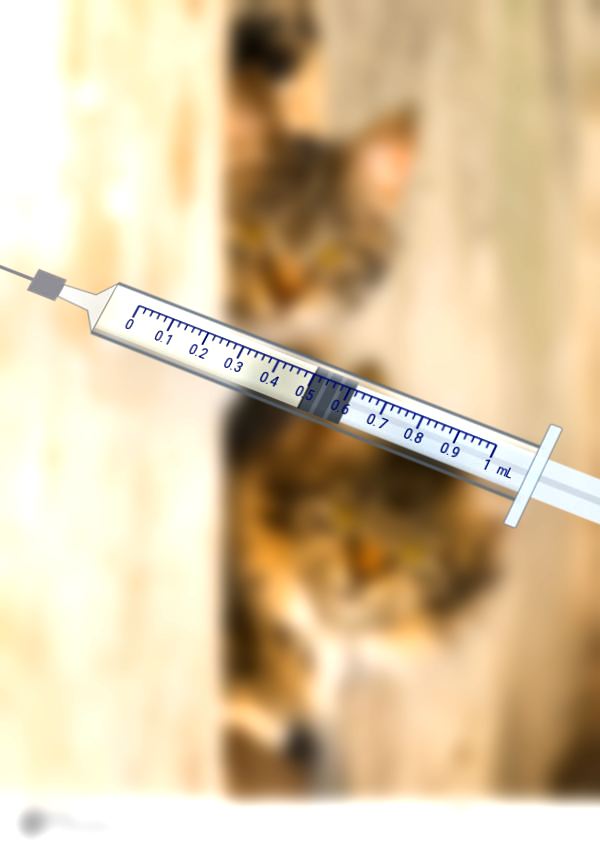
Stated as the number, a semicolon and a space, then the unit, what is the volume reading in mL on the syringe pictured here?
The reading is 0.5; mL
